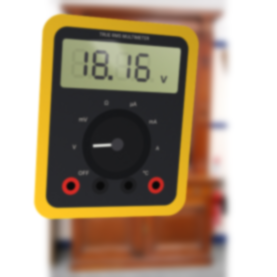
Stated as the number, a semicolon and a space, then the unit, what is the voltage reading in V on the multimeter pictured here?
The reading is 18.16; V
